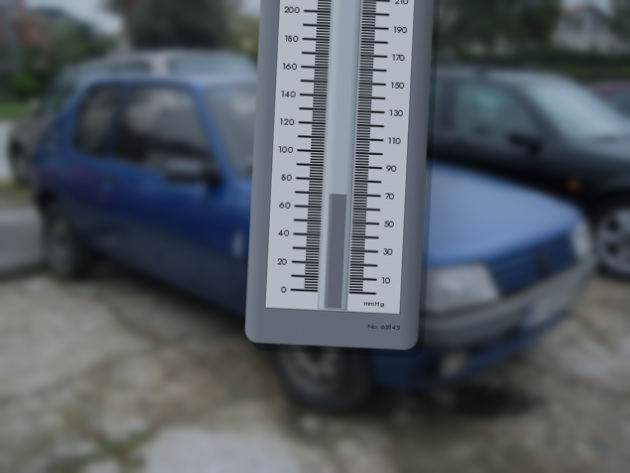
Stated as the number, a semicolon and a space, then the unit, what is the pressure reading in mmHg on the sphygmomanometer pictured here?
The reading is 70; mmHg
